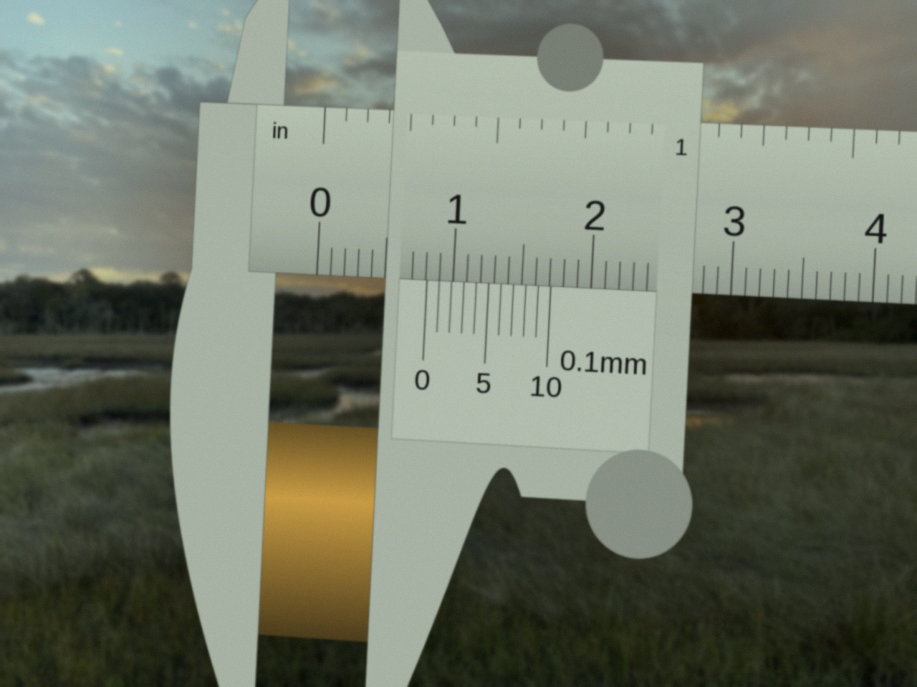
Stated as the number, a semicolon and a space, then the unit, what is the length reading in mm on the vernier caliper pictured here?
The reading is 8.1; mm
